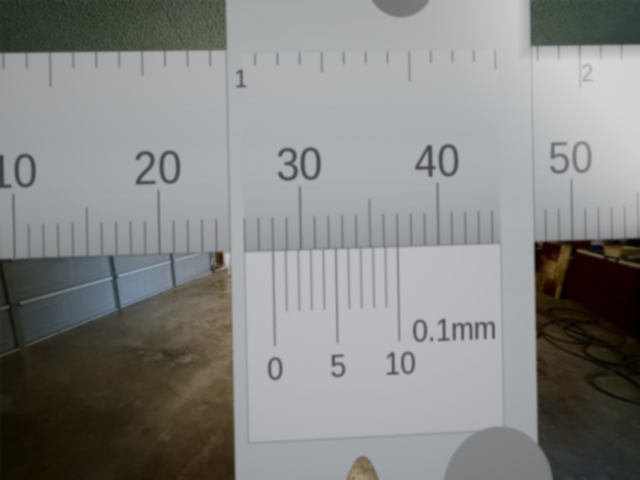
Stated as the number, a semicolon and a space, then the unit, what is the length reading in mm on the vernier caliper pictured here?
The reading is 28.0; mm
